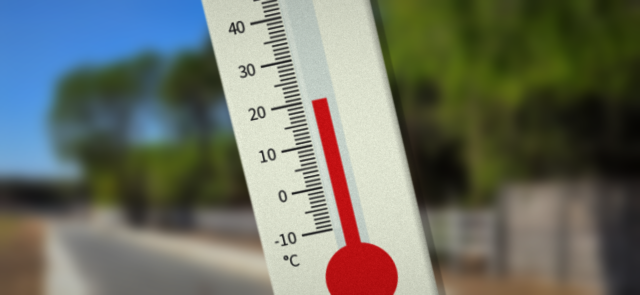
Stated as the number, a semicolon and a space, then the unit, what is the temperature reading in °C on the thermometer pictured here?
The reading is 20; °C
